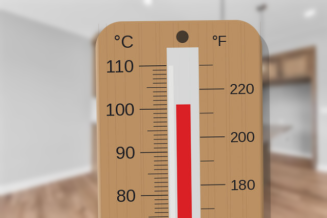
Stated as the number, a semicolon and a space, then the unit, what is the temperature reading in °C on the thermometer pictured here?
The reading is 101; °C
